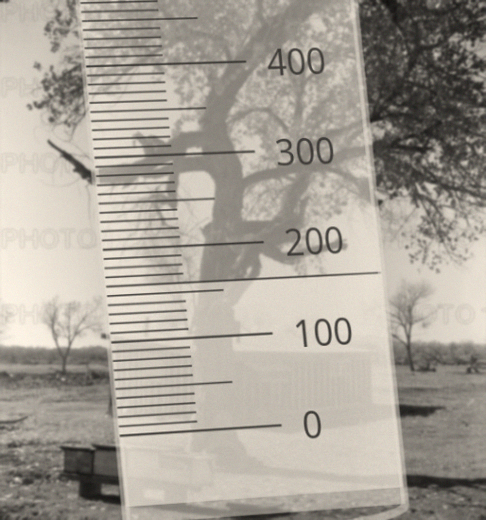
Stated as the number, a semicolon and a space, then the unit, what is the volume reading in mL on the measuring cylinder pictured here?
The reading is 160; mL
